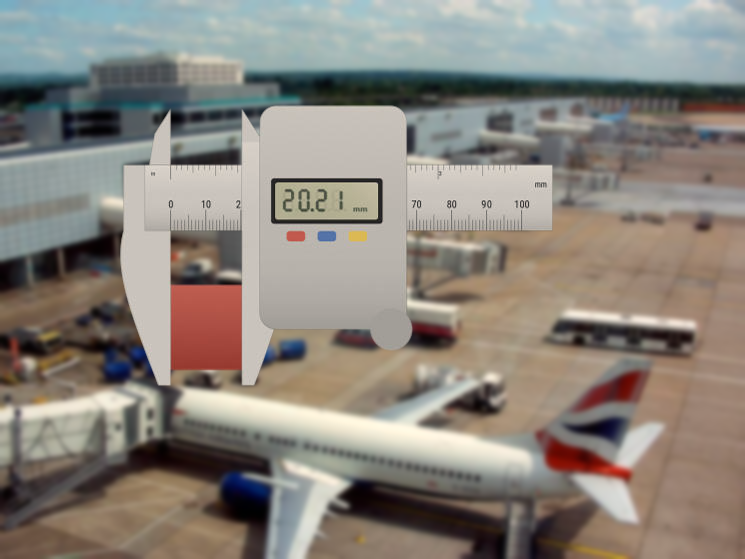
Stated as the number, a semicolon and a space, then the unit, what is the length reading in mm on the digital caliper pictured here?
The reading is 20.21; mm
